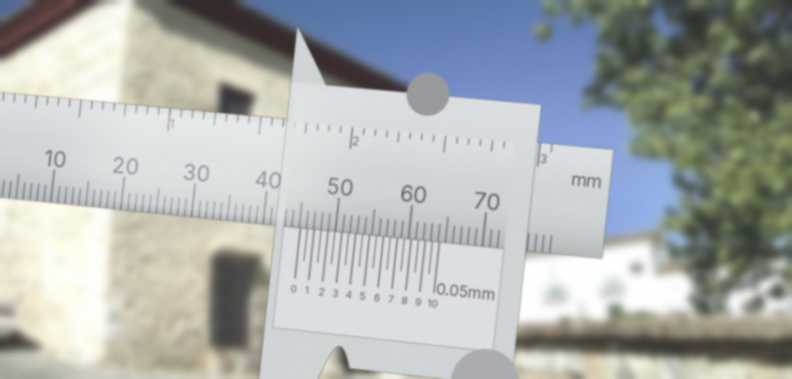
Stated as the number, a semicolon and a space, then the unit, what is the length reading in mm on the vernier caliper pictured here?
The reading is 45.2; mm
